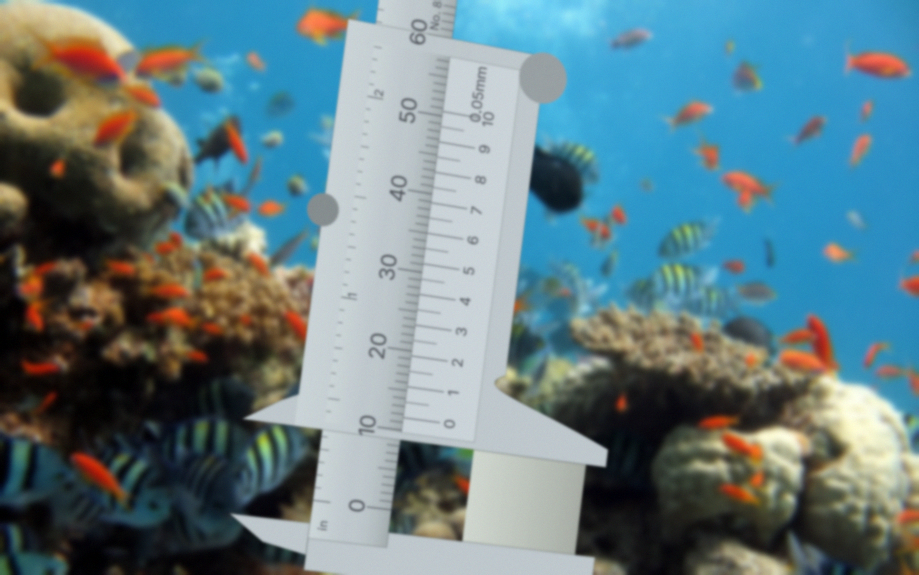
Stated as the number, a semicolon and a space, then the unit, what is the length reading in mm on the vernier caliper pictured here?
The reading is 11.6; mm
